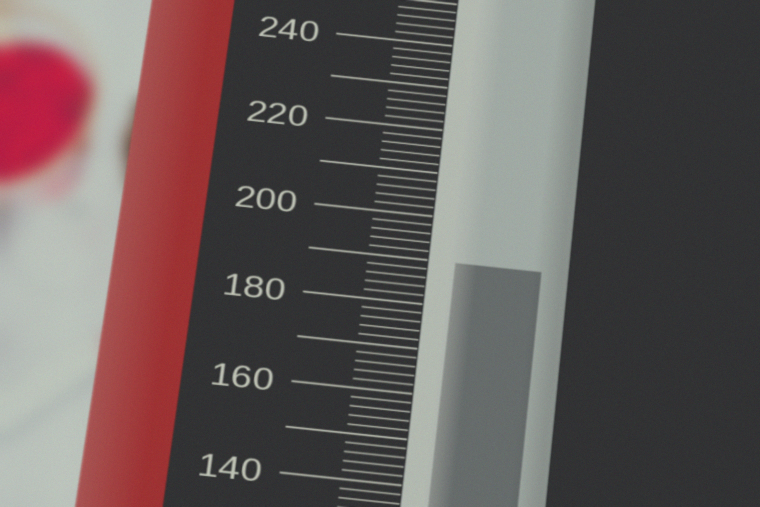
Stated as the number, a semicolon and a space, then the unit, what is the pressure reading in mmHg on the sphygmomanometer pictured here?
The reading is 190; mmHg
